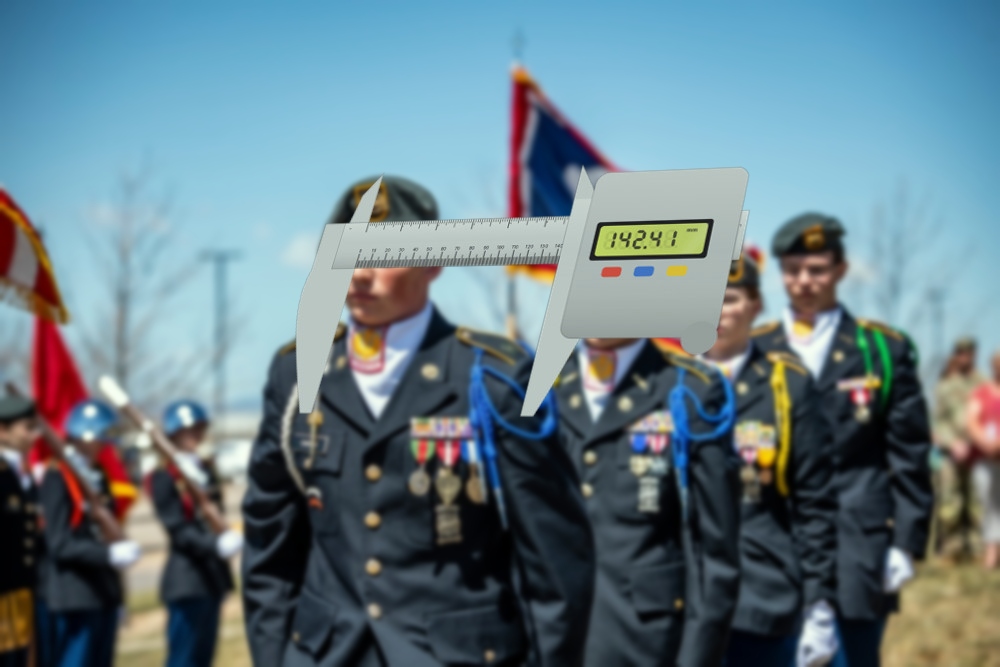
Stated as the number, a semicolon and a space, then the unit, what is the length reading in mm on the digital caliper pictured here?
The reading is 142.41; mm
